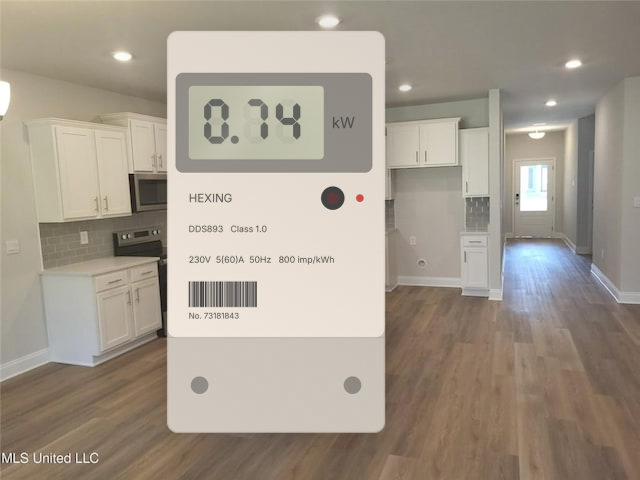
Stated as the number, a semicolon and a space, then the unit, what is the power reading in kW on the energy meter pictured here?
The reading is 0.74; kW
